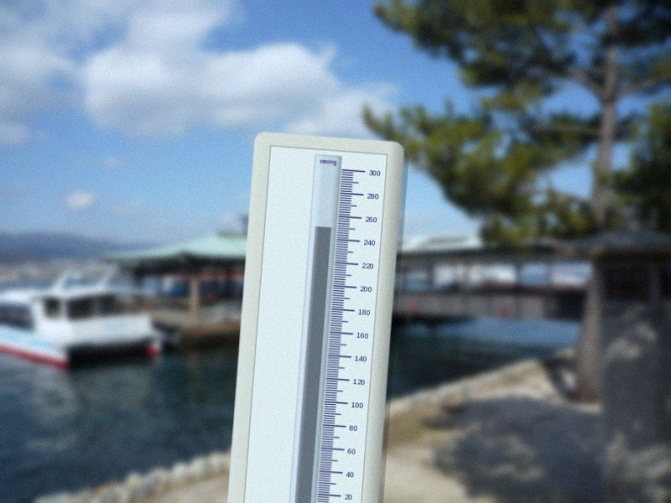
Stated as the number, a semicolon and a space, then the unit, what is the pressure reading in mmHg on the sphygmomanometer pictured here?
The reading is 250; mmHg
